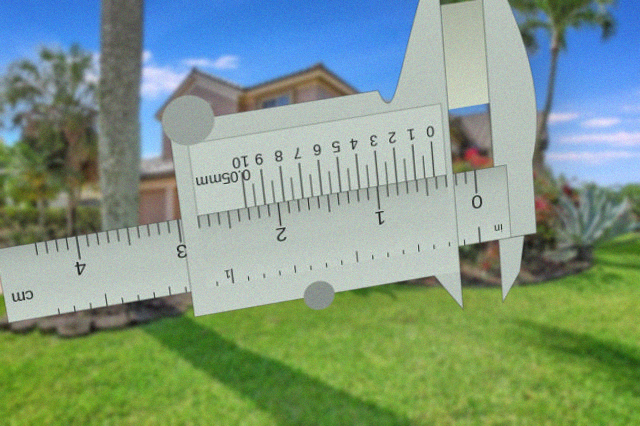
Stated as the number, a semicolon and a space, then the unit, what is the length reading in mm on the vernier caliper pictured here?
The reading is 4.2; mm
